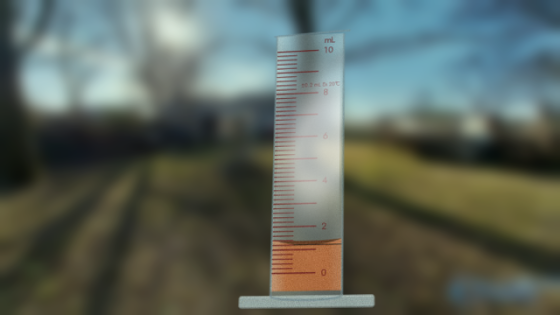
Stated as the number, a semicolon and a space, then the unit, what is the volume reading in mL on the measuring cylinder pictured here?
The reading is 1.2; mL
